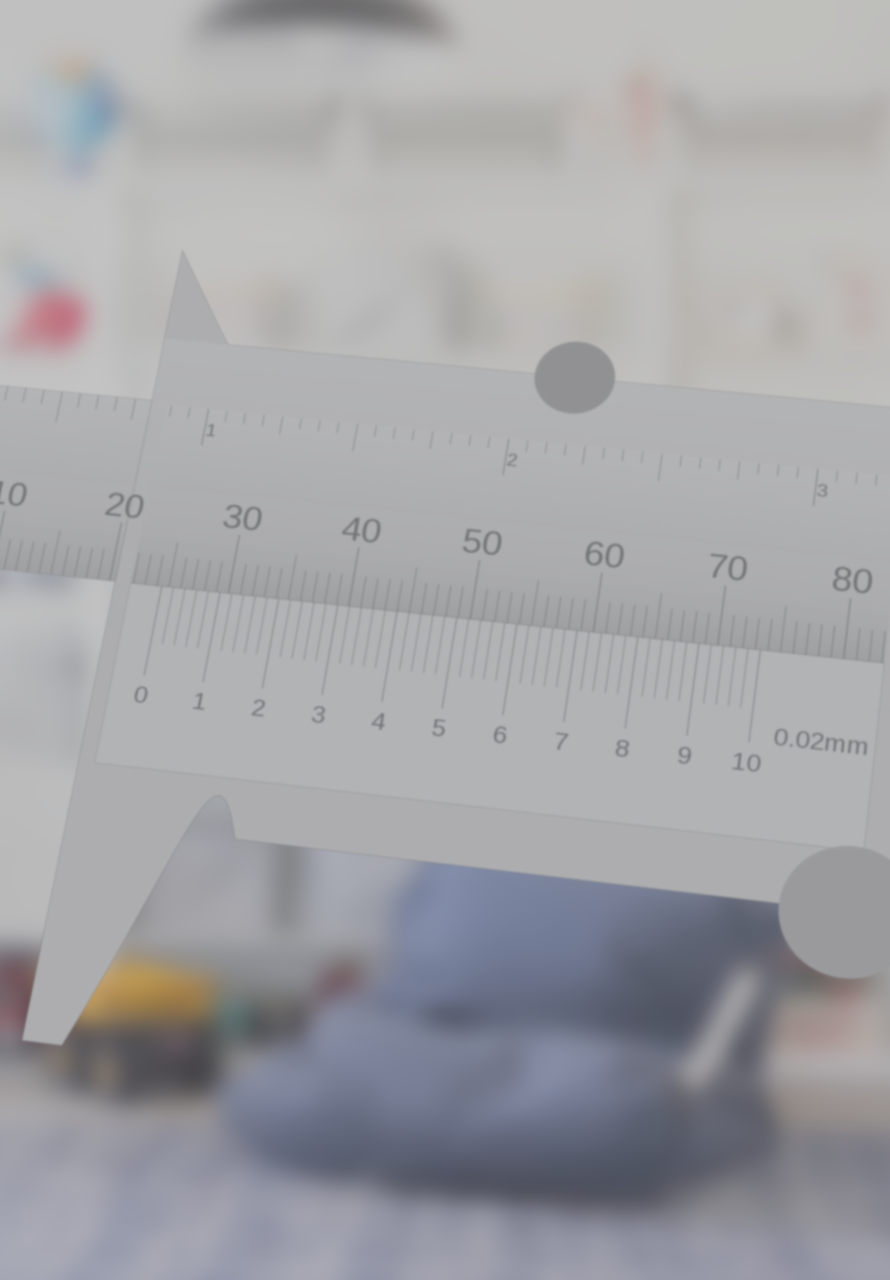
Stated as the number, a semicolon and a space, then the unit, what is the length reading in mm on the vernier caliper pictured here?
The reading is 24.4; mm
